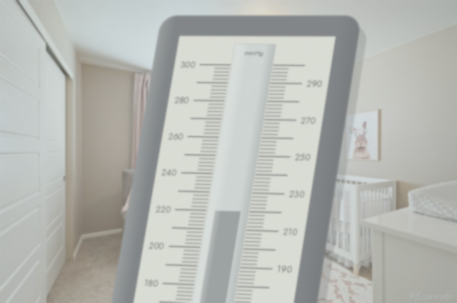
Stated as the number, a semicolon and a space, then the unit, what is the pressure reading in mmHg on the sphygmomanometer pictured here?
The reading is 220; mmHg
